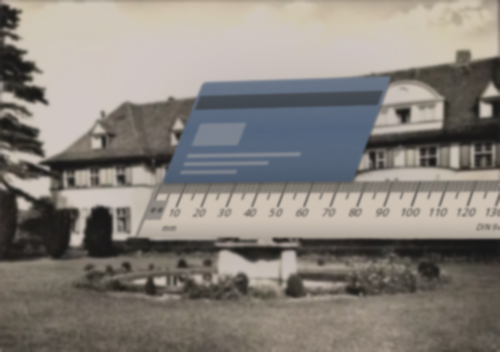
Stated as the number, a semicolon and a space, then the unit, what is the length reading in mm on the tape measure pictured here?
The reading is 75; mm
